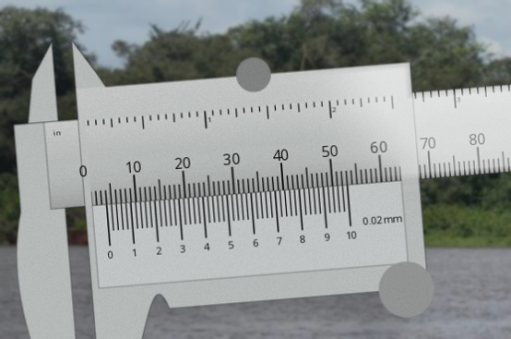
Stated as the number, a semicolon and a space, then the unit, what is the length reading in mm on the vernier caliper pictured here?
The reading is 4.0; mm
